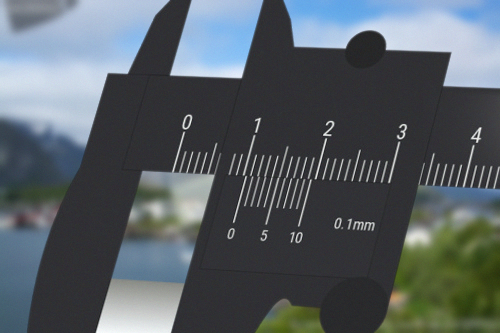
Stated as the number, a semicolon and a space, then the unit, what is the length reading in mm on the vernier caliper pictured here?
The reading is 10.4; mm
